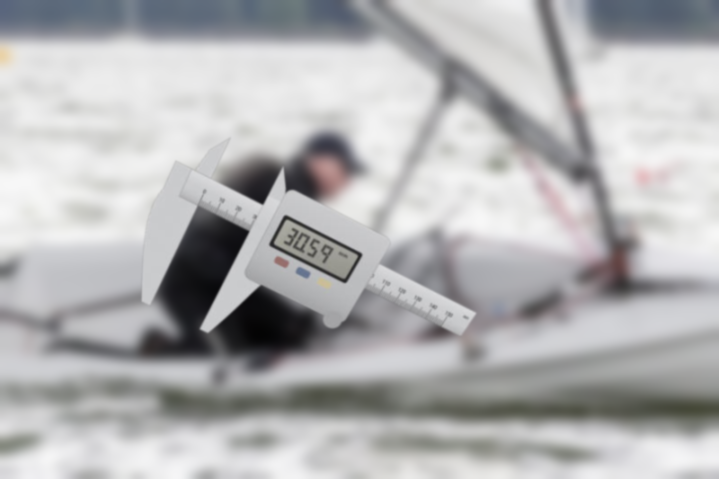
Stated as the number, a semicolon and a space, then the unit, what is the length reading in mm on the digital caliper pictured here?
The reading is 30.59; mm
